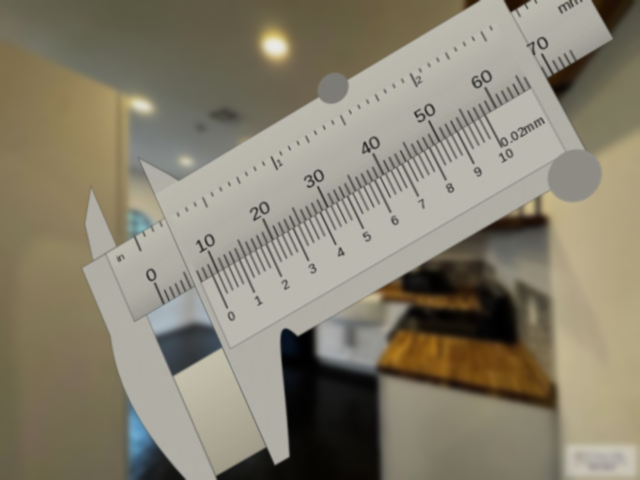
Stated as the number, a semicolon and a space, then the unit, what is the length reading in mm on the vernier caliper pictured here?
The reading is 9.0; mm
